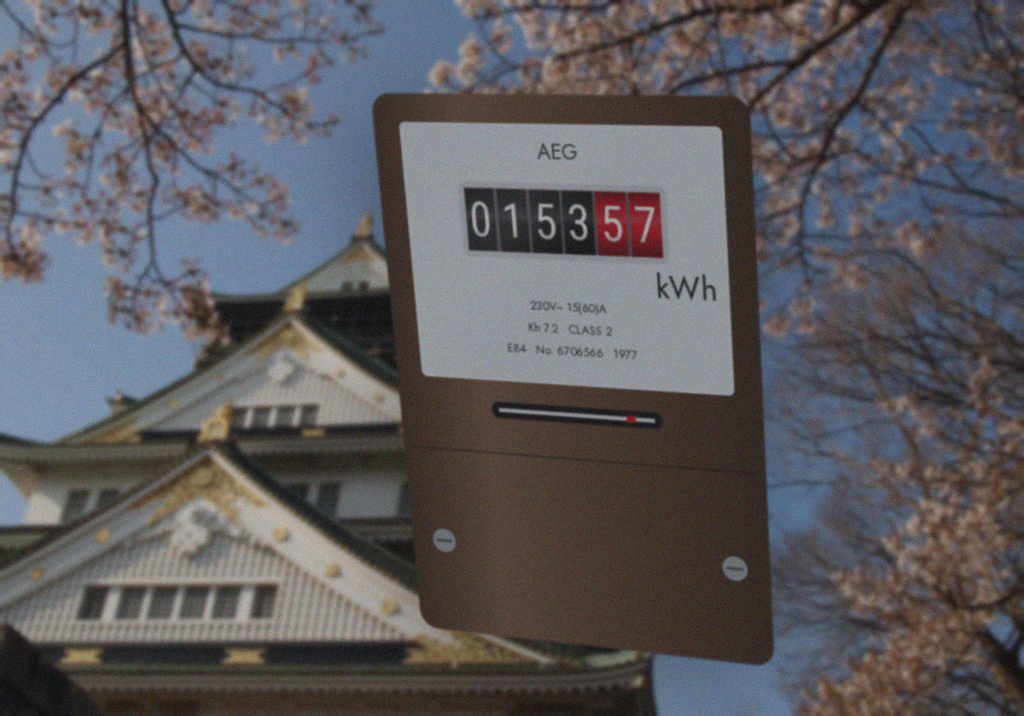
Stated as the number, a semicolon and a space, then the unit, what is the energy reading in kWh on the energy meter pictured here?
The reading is 153.57; kWh
